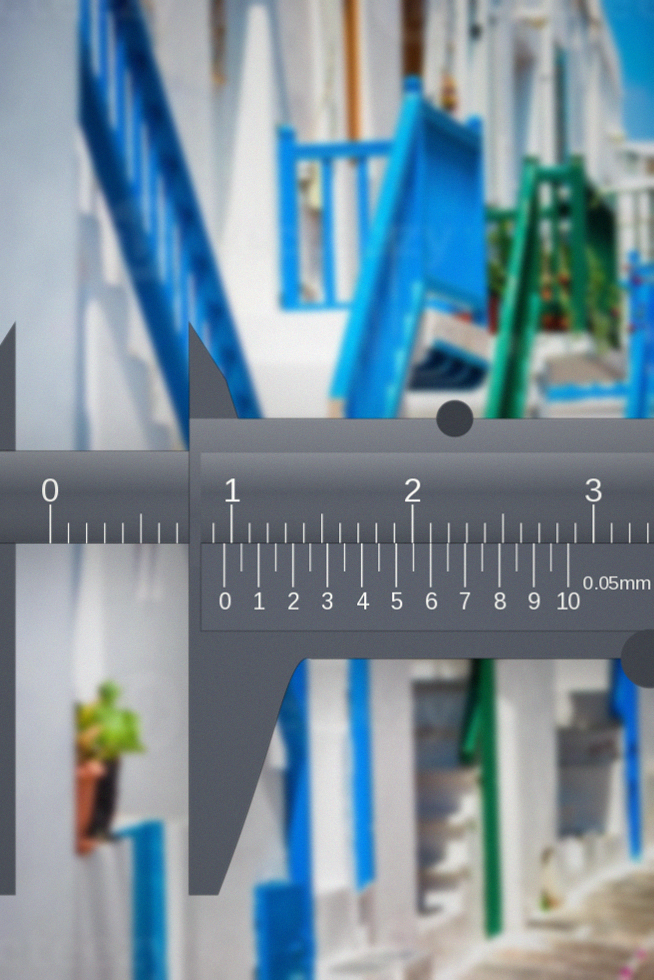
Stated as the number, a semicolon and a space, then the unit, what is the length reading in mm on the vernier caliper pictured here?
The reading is 9.6; mm
